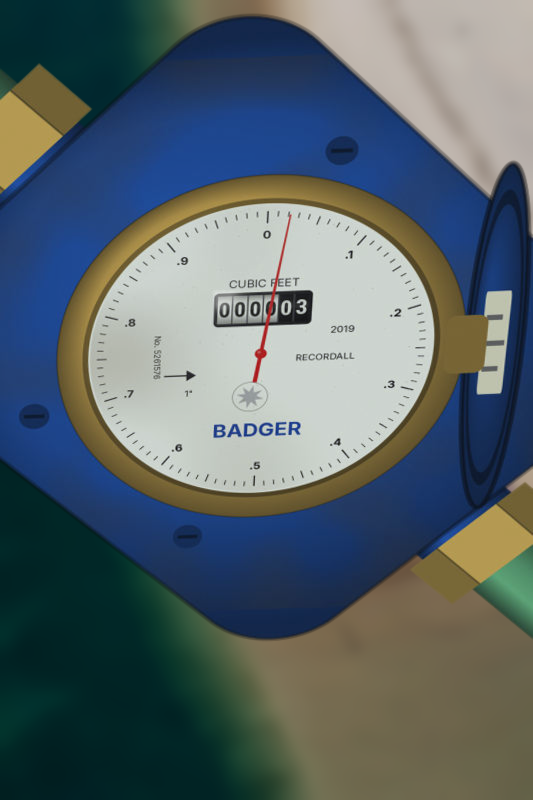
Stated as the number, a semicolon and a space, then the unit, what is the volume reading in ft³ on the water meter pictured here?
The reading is 3.02; ft³
